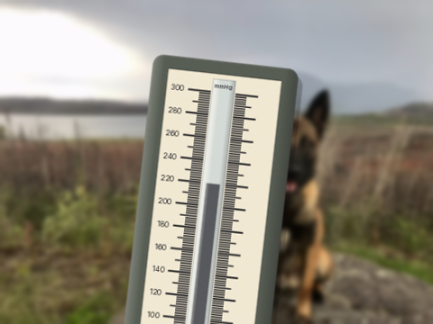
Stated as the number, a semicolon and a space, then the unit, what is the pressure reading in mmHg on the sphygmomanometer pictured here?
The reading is 220; mmHg
